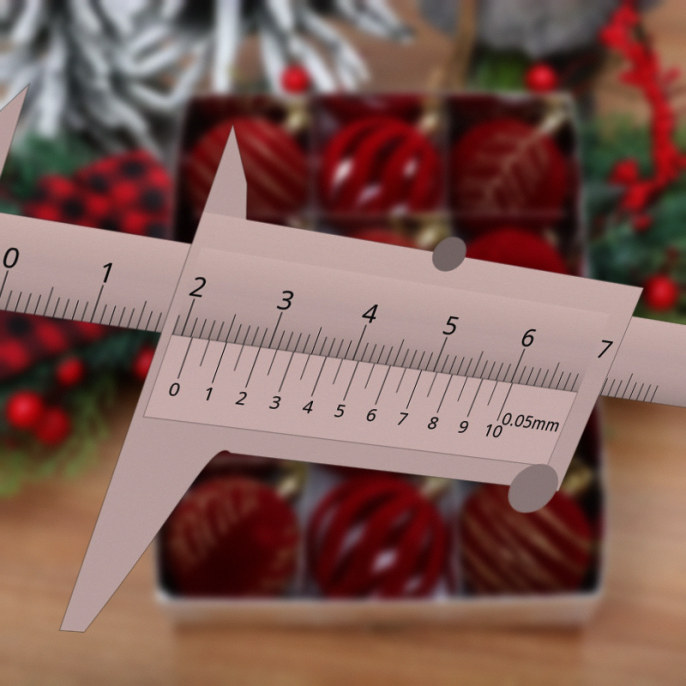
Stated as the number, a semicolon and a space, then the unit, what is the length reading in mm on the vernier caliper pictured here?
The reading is 21.2; mm
